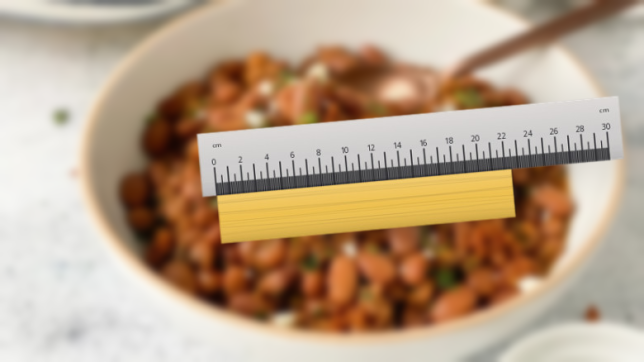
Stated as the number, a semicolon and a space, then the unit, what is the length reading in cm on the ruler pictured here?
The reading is 22.5; cm
